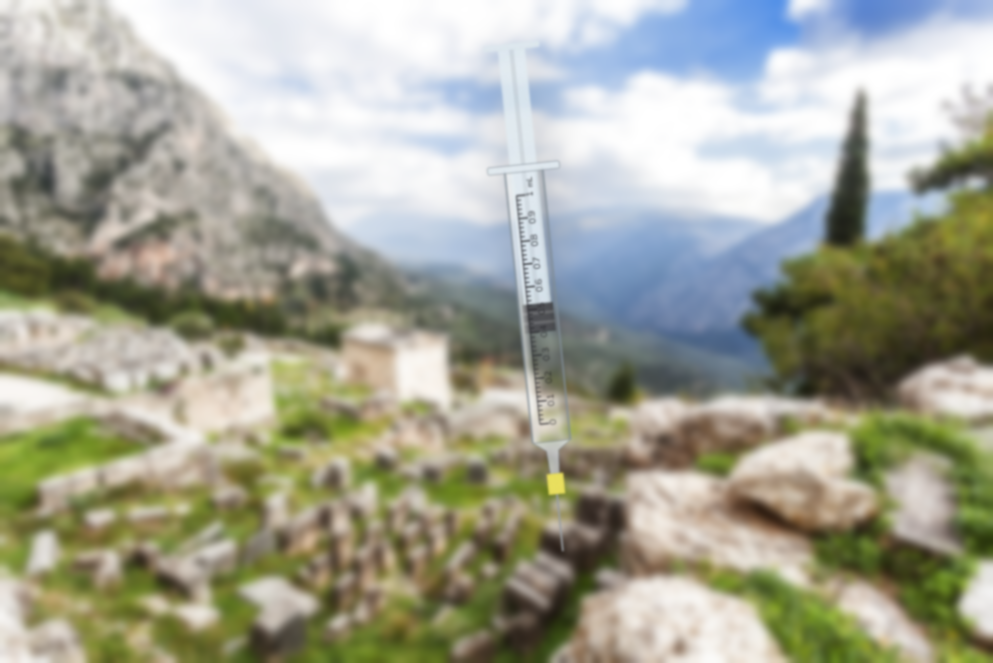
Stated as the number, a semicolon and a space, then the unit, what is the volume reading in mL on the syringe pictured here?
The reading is 0.4; mL
